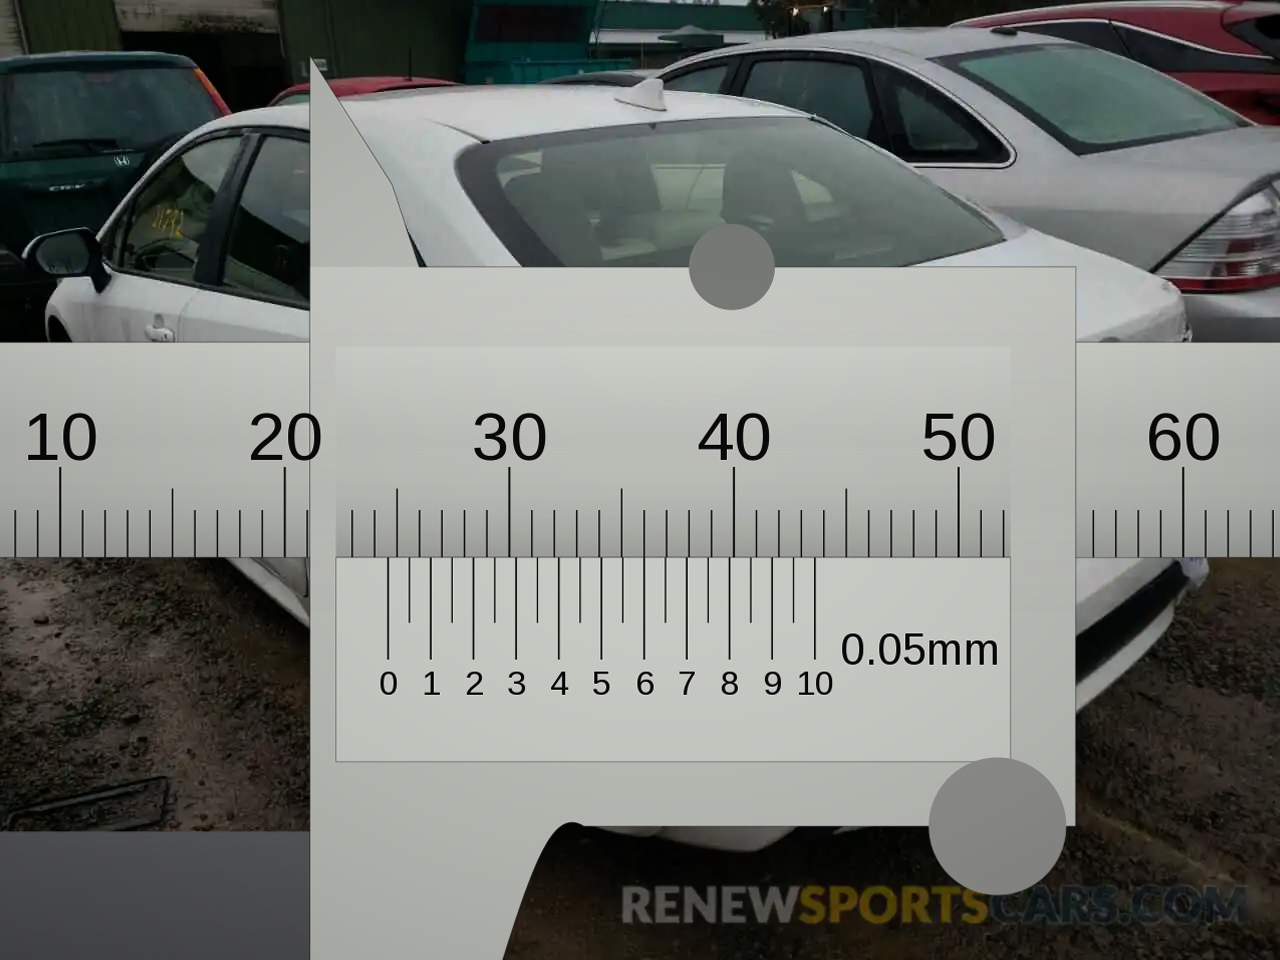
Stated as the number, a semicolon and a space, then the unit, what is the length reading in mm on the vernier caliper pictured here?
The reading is 24.60; mm
